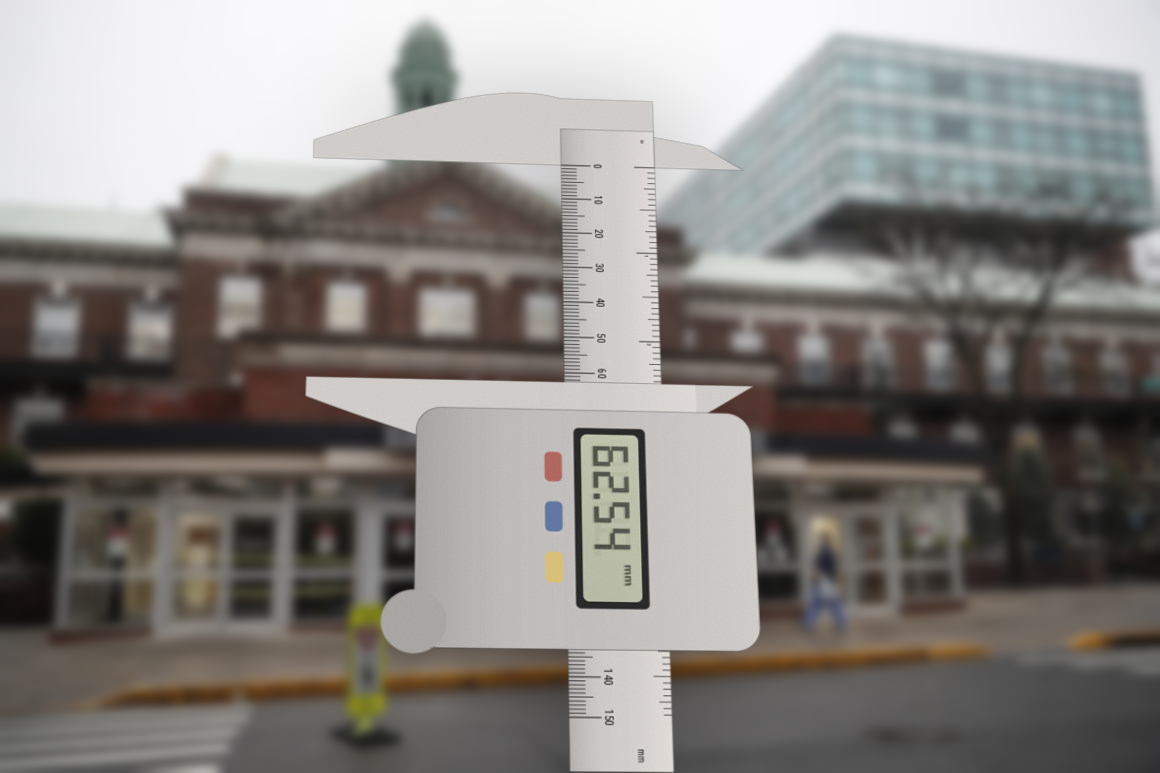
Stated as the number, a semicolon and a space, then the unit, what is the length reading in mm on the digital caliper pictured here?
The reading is 62.54; mm
